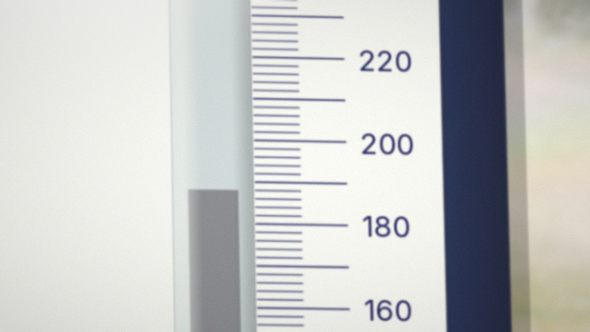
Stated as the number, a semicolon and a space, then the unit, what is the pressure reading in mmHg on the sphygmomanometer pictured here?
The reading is 188; mmHg
